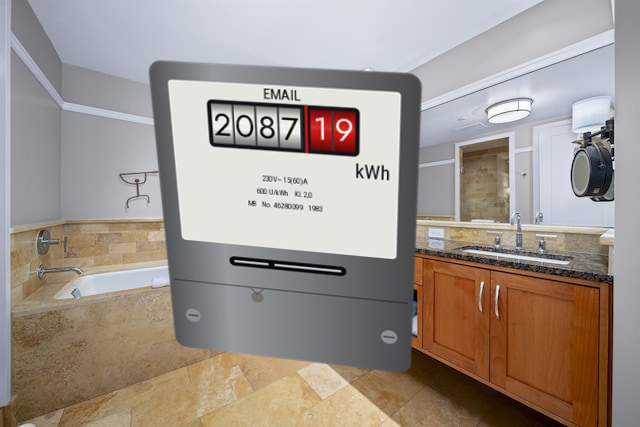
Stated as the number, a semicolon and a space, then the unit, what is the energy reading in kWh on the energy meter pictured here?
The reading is 2087.19; kWh
